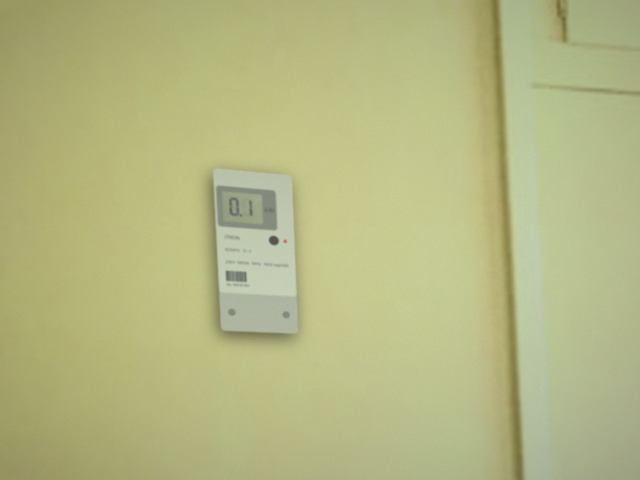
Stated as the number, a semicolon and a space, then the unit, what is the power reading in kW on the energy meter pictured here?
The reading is 0.1; kW
